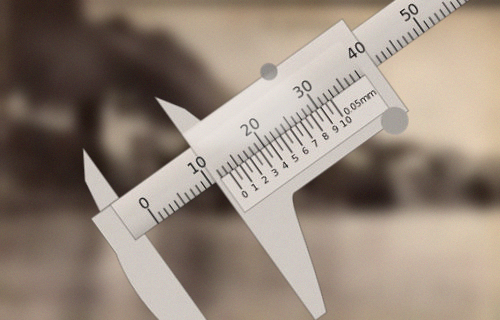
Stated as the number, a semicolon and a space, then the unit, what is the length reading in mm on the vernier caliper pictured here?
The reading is 13.4; mm
